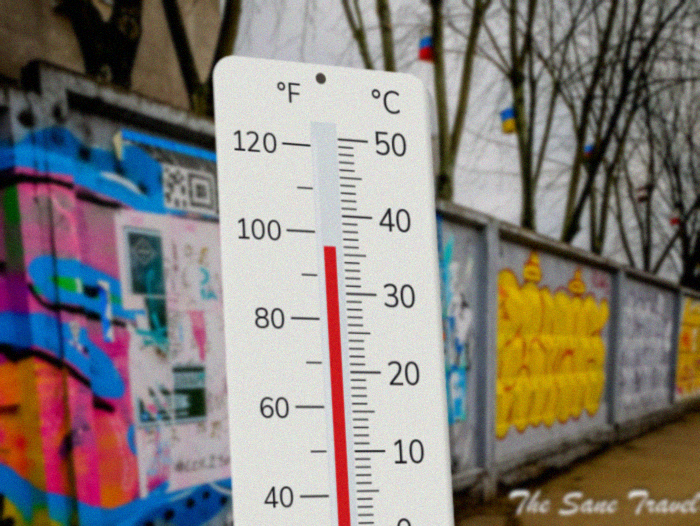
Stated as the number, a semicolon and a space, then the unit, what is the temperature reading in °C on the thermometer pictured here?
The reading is 36; °C
